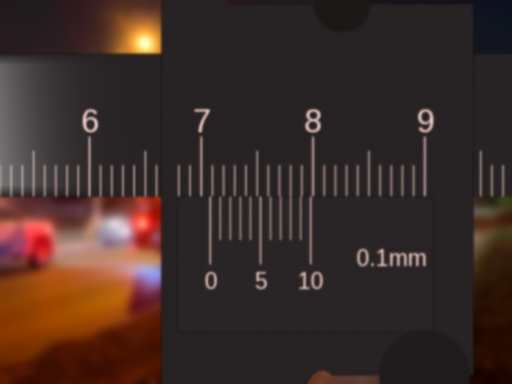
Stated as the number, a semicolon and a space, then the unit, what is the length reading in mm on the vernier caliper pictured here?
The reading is 70.8; mm
